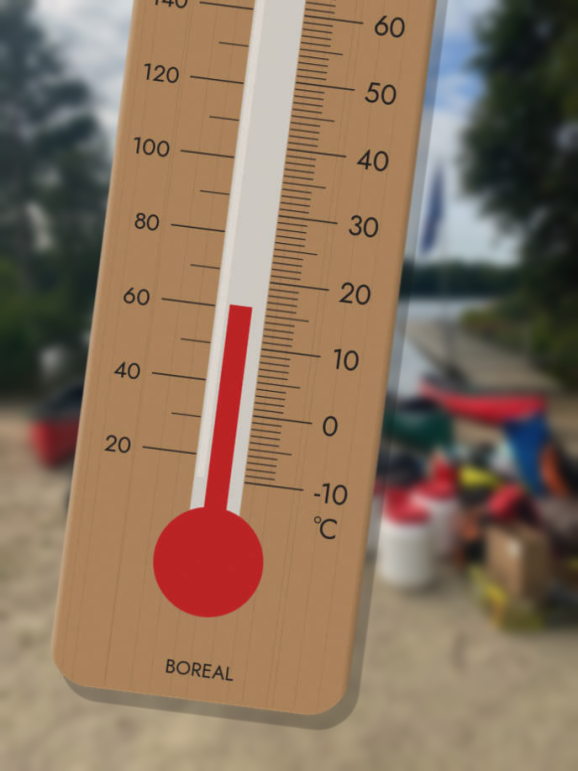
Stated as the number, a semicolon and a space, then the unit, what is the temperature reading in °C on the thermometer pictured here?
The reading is 16; °C
